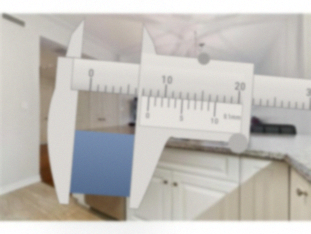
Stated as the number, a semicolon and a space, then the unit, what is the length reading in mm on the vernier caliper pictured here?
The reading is 7.8; mm
